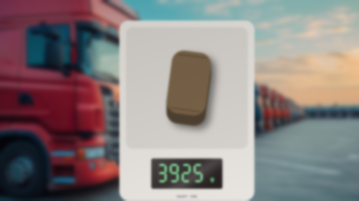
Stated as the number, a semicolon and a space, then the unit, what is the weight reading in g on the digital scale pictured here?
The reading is 3925; g
